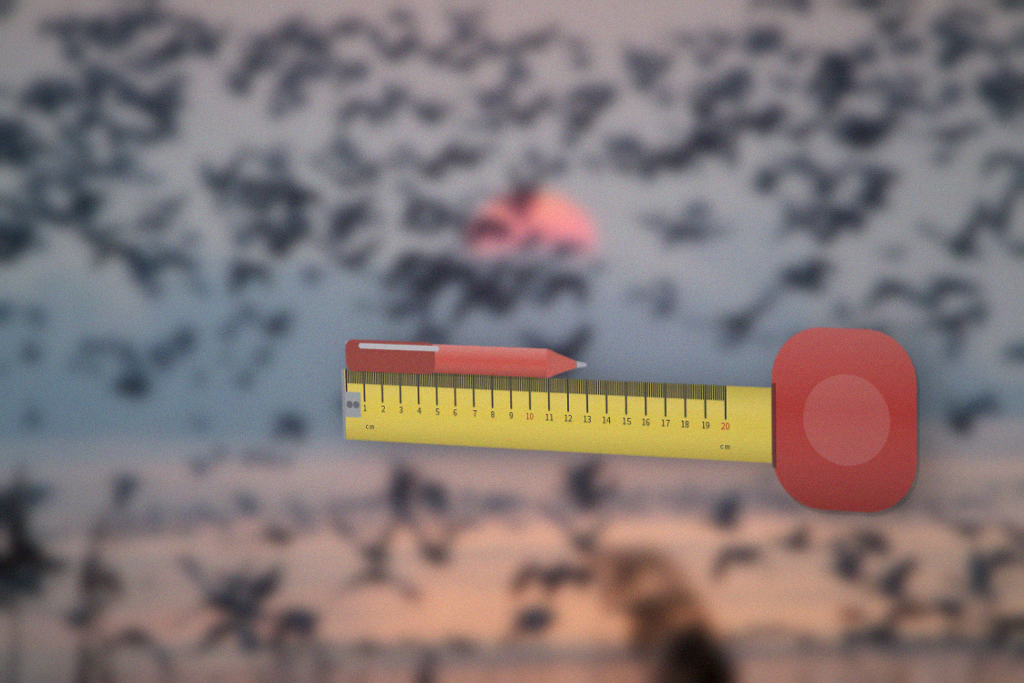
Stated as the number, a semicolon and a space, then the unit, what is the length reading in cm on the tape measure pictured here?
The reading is 13; cm
